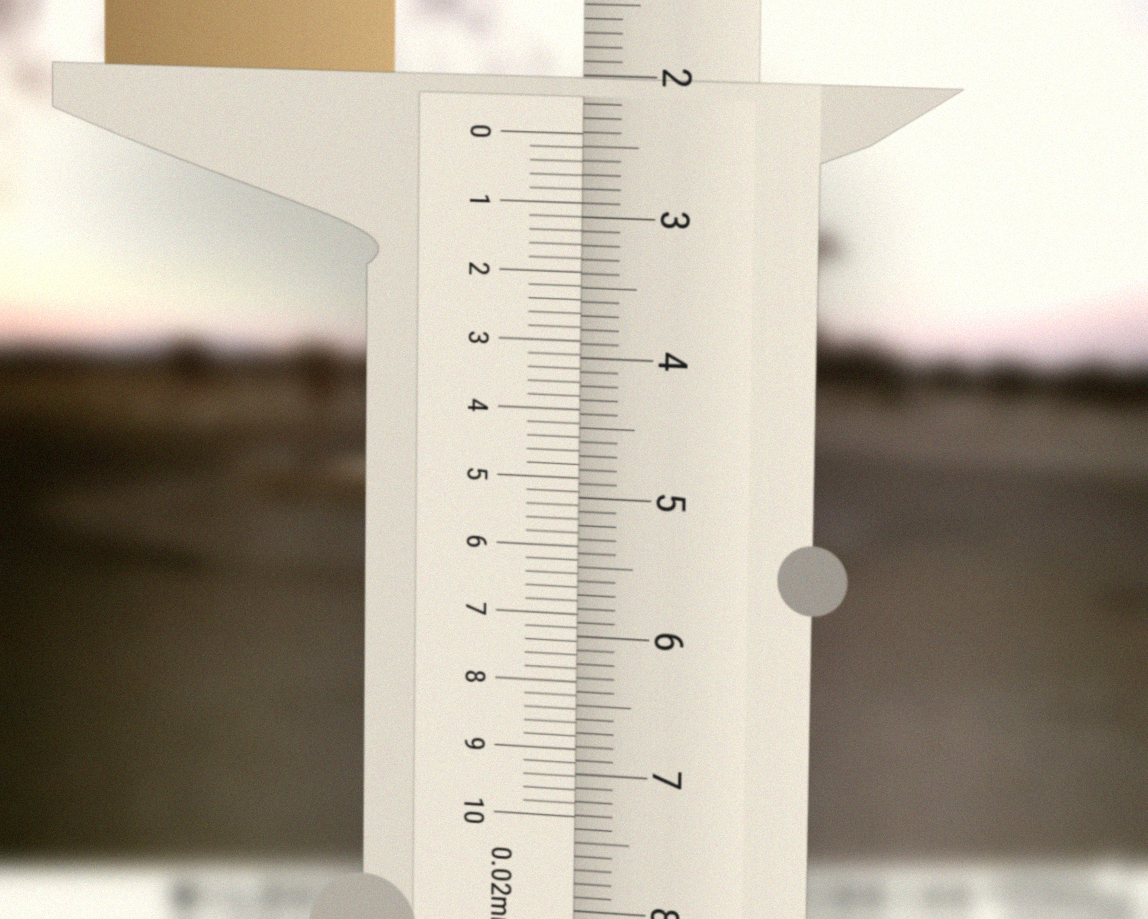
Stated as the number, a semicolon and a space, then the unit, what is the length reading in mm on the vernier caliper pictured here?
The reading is 24.1; mm
